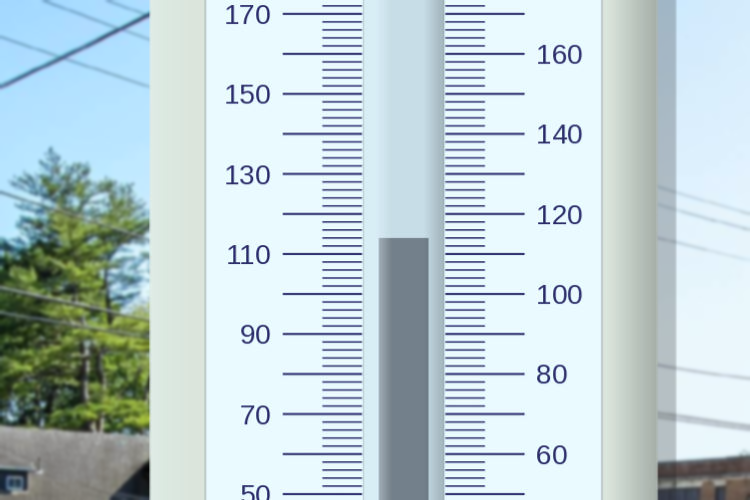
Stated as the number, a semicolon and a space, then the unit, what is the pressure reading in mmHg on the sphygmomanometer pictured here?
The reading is 114; mmHg
